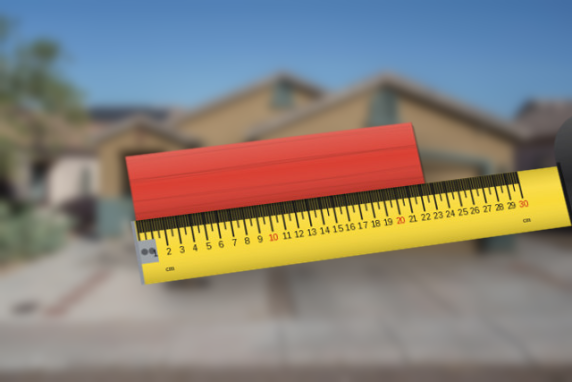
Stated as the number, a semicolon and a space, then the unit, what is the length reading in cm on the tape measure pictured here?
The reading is 22.5; cm
